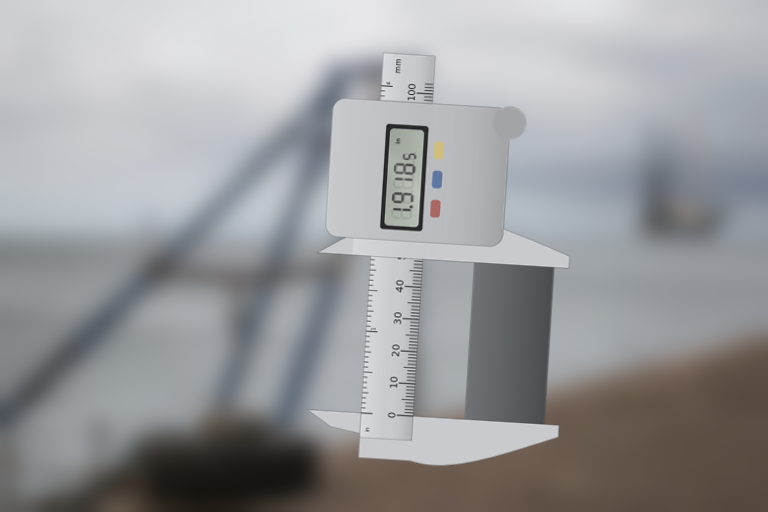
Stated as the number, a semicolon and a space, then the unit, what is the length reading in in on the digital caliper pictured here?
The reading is 1.9185; in
